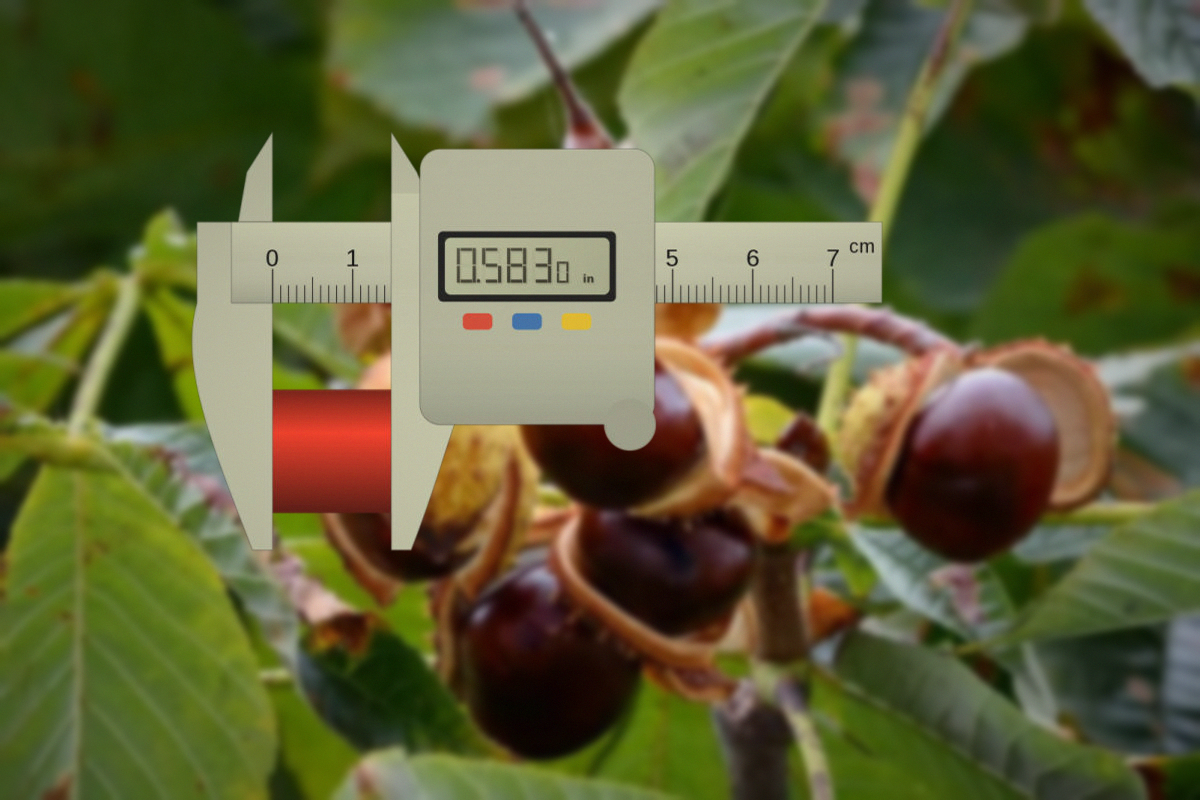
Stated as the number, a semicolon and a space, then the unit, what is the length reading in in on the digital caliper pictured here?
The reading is 0.5830; in
